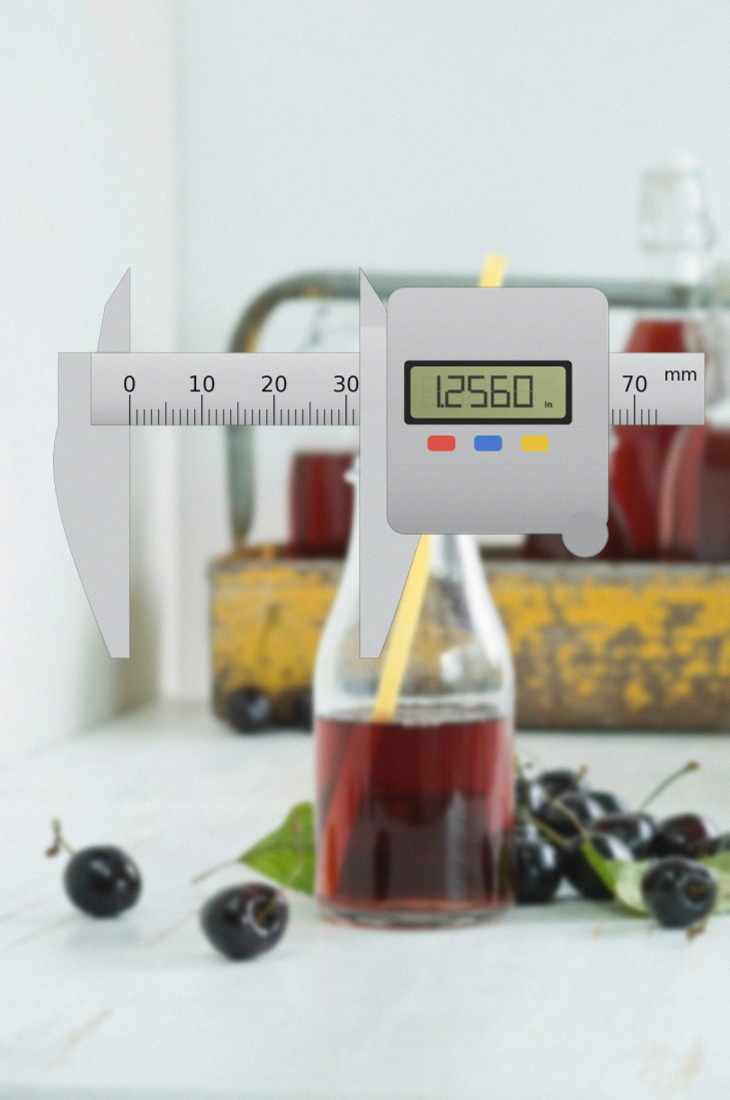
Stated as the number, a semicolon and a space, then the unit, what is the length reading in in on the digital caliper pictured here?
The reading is 1.2560; in
